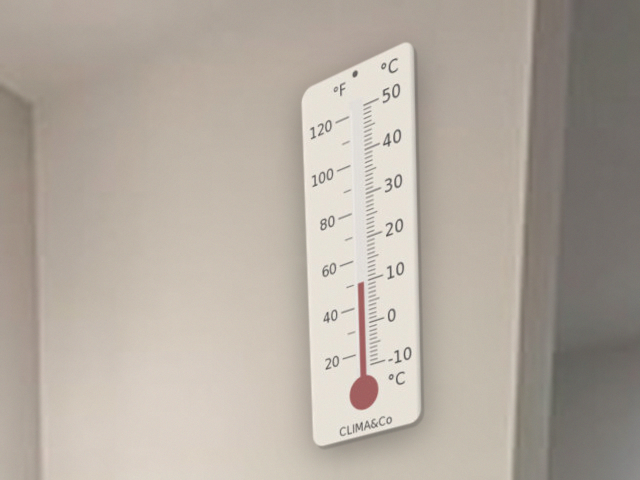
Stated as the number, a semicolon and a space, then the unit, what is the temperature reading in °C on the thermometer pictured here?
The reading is 10; °C
